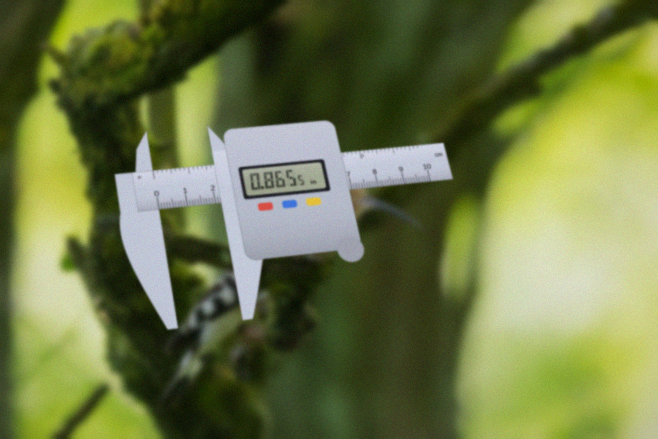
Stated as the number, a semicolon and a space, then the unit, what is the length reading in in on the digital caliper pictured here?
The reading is 0.8655; in
